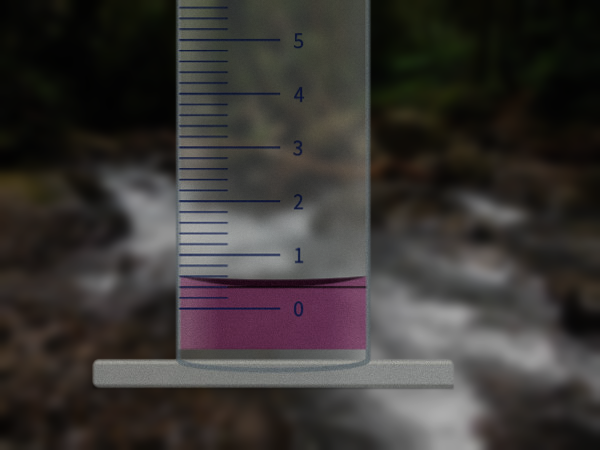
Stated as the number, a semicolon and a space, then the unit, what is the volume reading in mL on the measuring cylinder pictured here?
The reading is 0.4; mL
